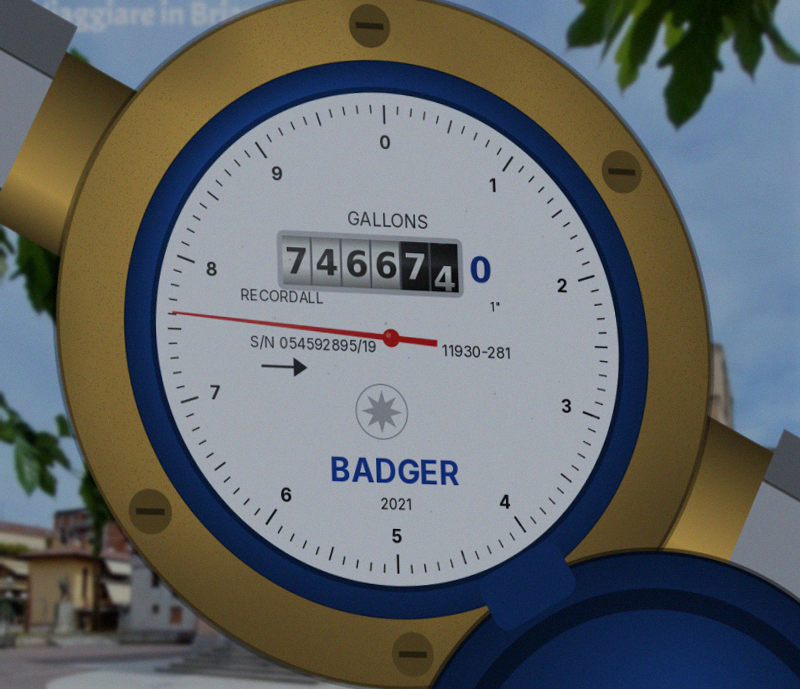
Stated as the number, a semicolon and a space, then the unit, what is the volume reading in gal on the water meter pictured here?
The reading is 7466737.6; gal
